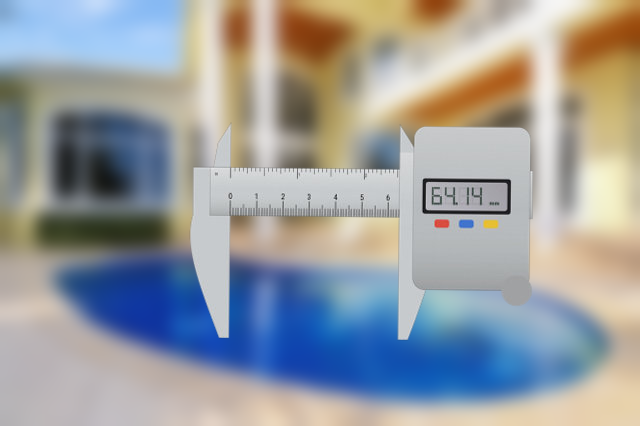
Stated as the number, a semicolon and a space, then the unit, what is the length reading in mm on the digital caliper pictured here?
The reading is 64.14; mm
